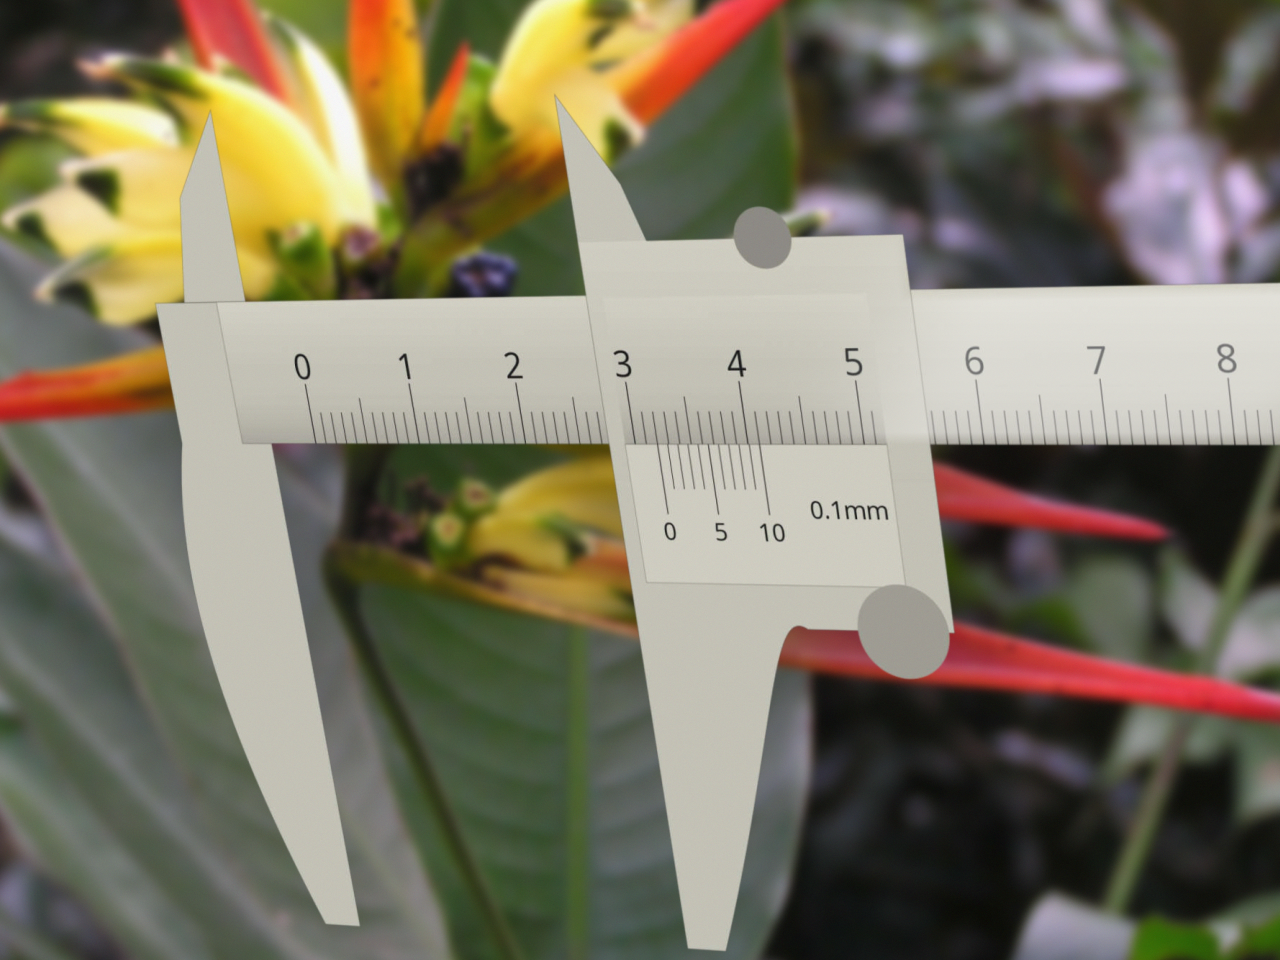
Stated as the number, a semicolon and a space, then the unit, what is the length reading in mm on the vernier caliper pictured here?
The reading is 32.0; mm
